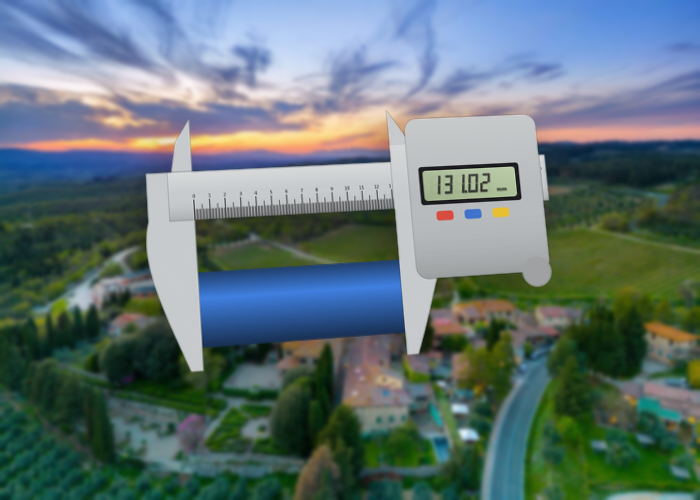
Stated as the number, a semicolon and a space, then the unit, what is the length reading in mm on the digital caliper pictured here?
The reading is 131.02; mm
